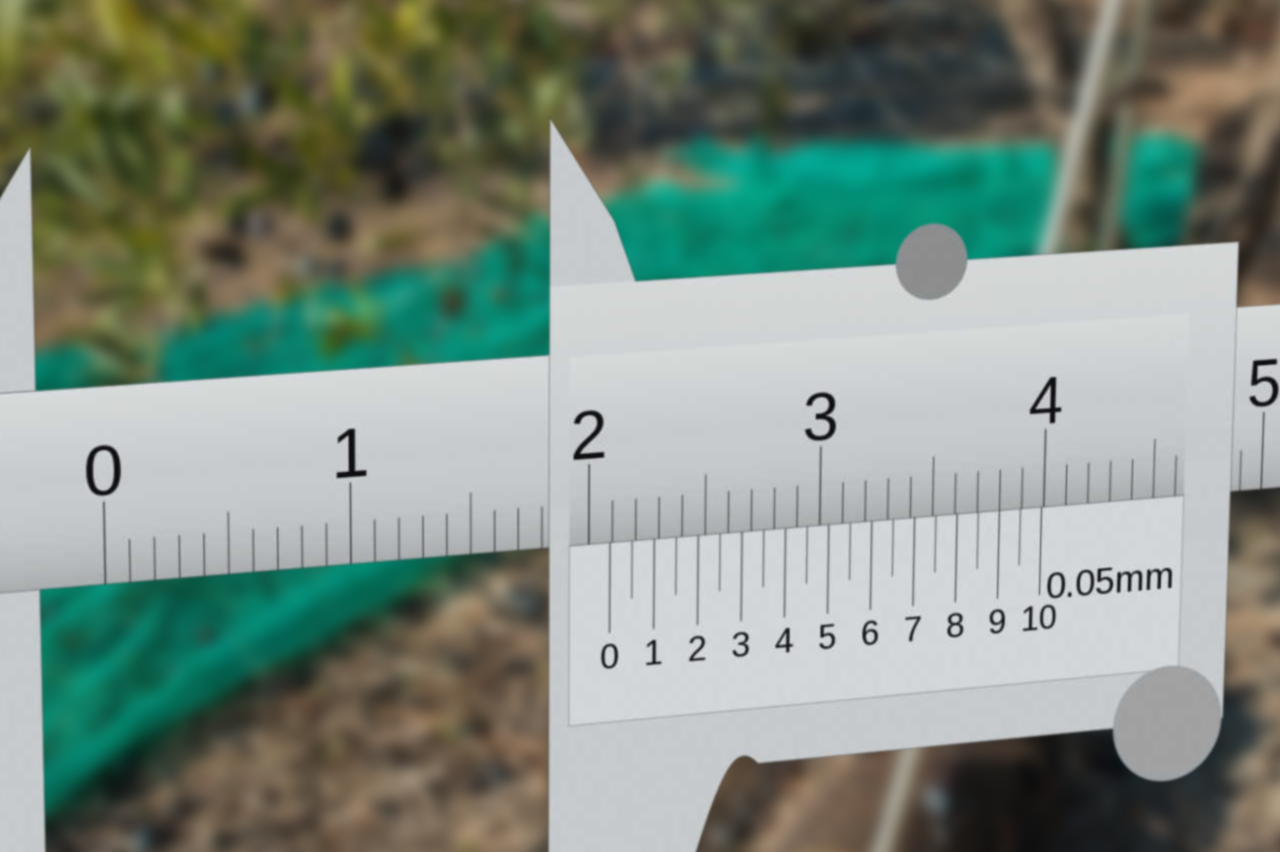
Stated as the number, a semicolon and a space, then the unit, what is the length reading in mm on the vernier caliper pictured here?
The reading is 20.9; mm
